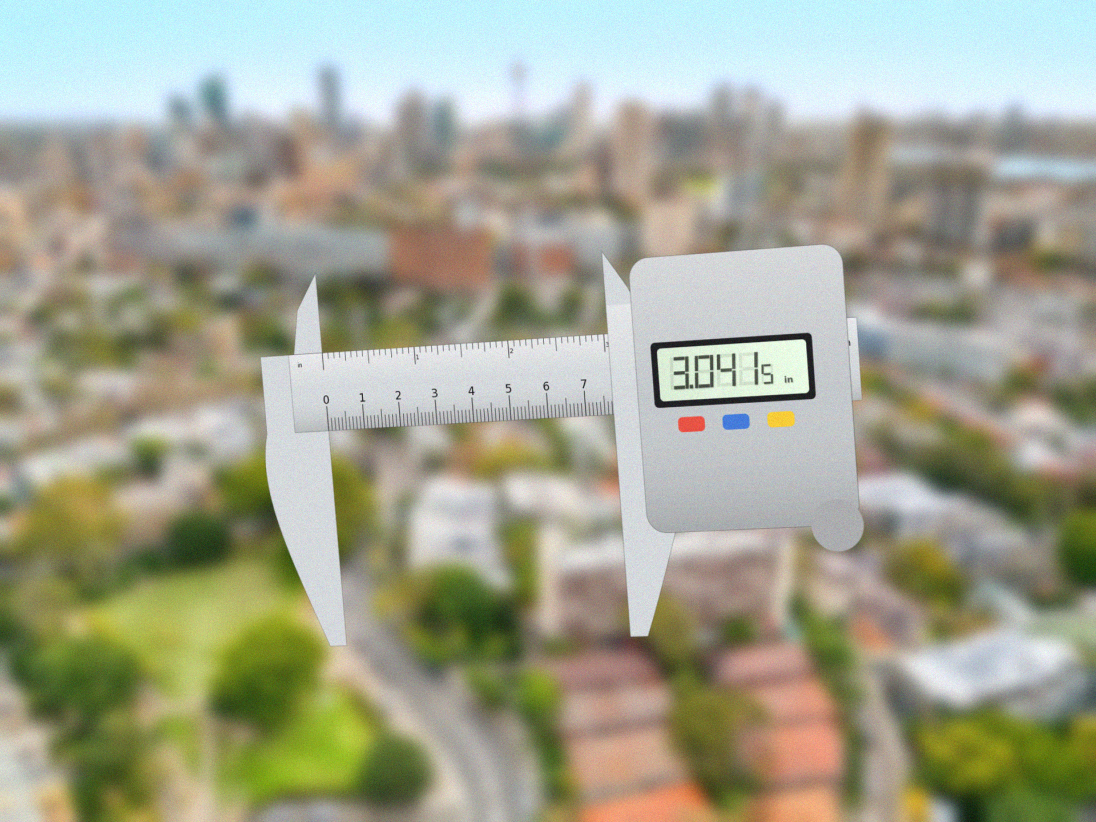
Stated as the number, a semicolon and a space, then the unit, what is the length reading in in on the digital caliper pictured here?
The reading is 3.0415; in
